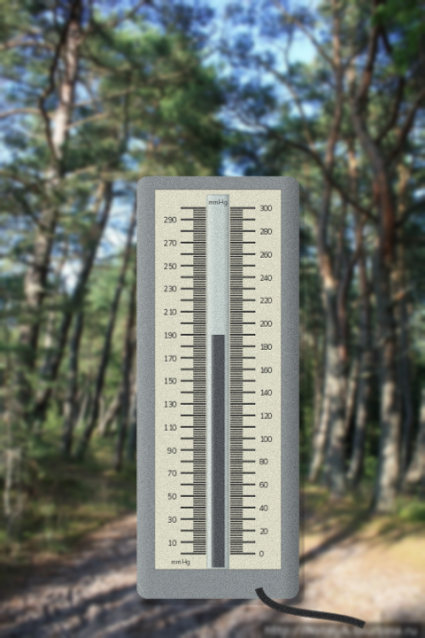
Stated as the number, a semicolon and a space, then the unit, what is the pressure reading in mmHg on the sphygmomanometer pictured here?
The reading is 190; mmHg
